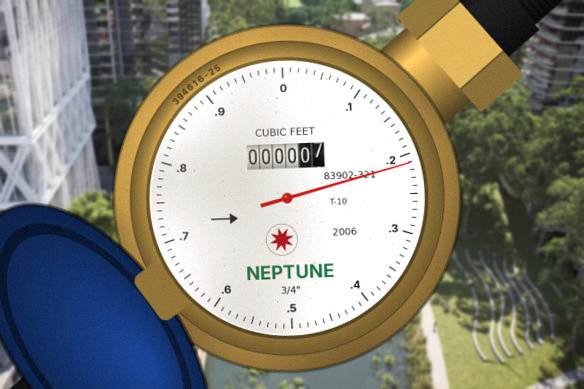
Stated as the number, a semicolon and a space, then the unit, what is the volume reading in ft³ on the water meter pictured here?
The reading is 7.21; ft³
